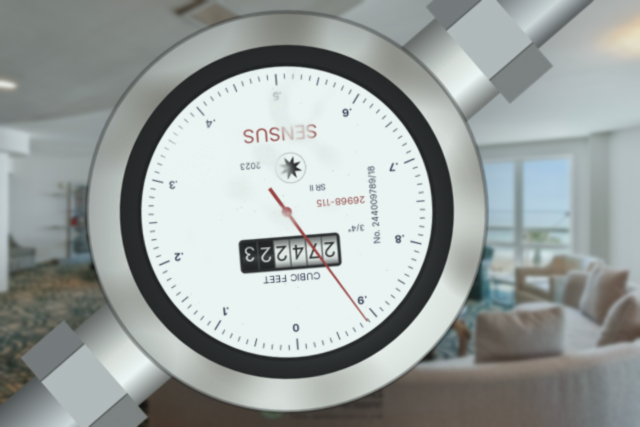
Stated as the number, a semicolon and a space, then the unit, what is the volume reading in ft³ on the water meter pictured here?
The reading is 274222.91; ft³
